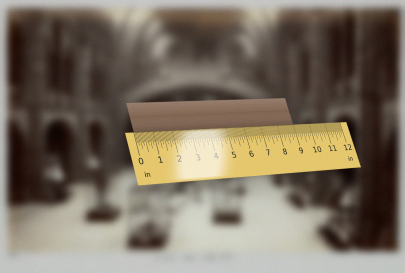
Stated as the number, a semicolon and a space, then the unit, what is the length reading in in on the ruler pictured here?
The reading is 9; in
